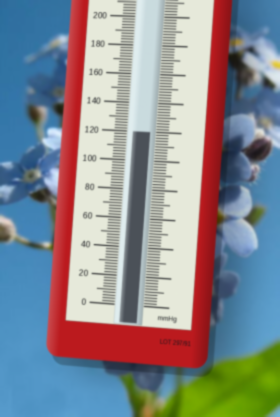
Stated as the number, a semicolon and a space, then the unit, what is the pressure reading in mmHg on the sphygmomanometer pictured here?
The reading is 120; mmHg
